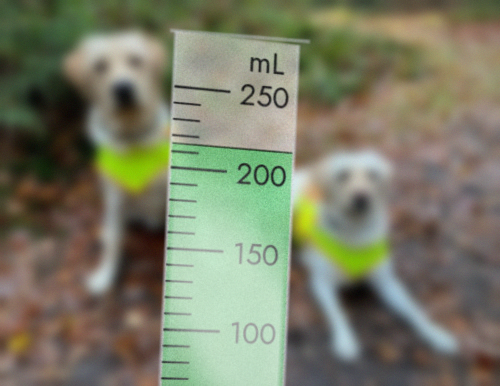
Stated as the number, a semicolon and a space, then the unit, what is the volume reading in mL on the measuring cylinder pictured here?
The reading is 215; mL
